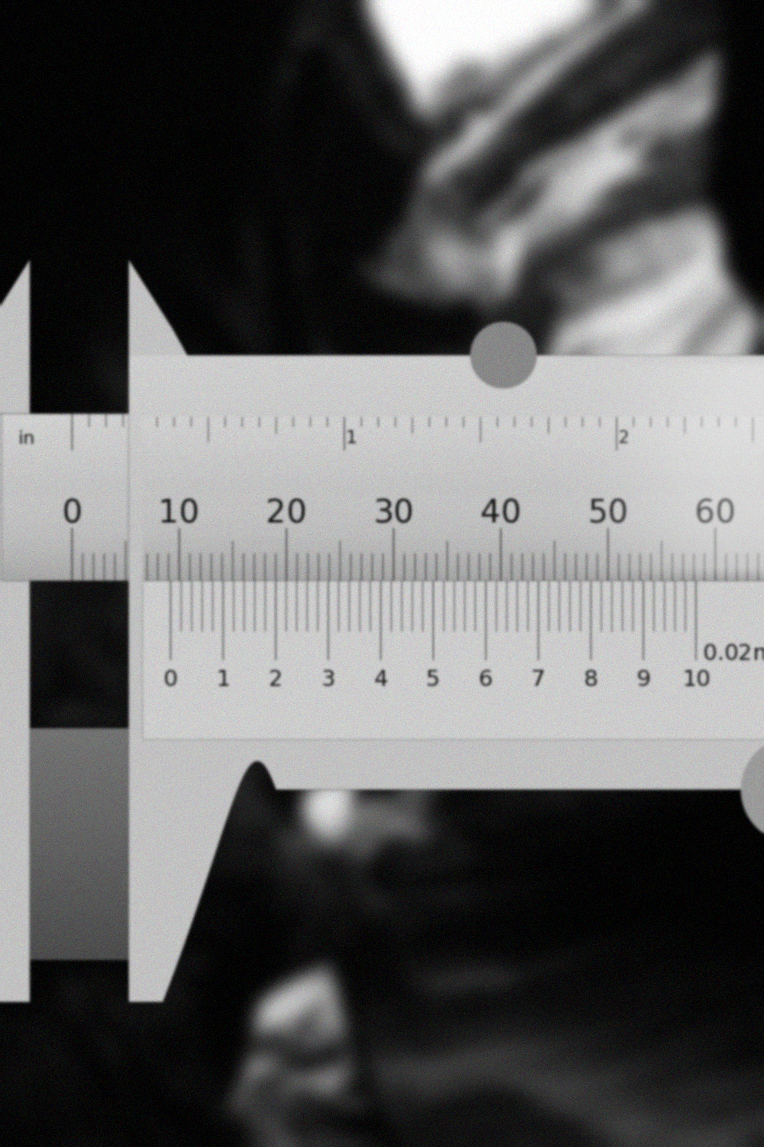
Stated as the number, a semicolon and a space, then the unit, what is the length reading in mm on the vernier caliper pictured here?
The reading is 9.2; mm
